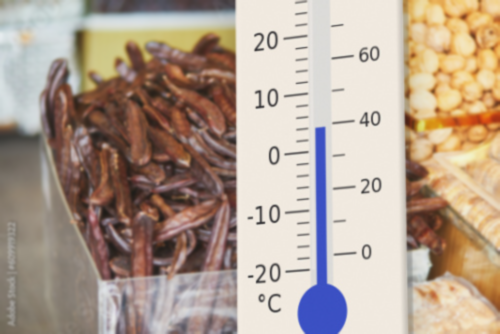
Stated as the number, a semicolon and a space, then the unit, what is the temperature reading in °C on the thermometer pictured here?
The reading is 4; °C
